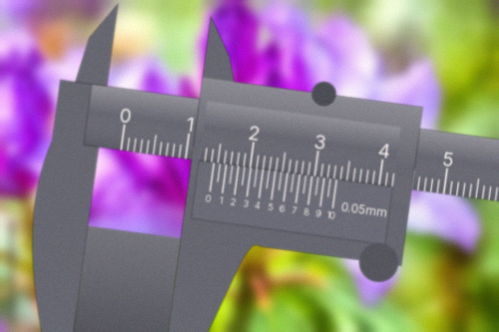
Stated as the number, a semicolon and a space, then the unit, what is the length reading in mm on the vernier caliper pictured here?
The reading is 14.4; mm
